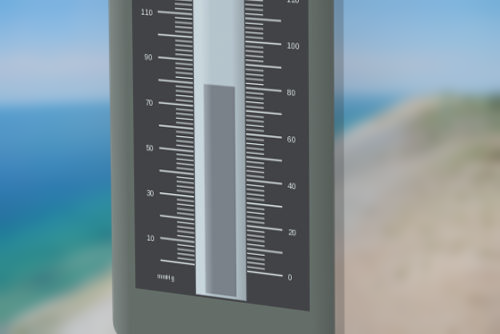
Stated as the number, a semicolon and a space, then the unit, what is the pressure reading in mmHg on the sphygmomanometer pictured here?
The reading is 80; mmHg
